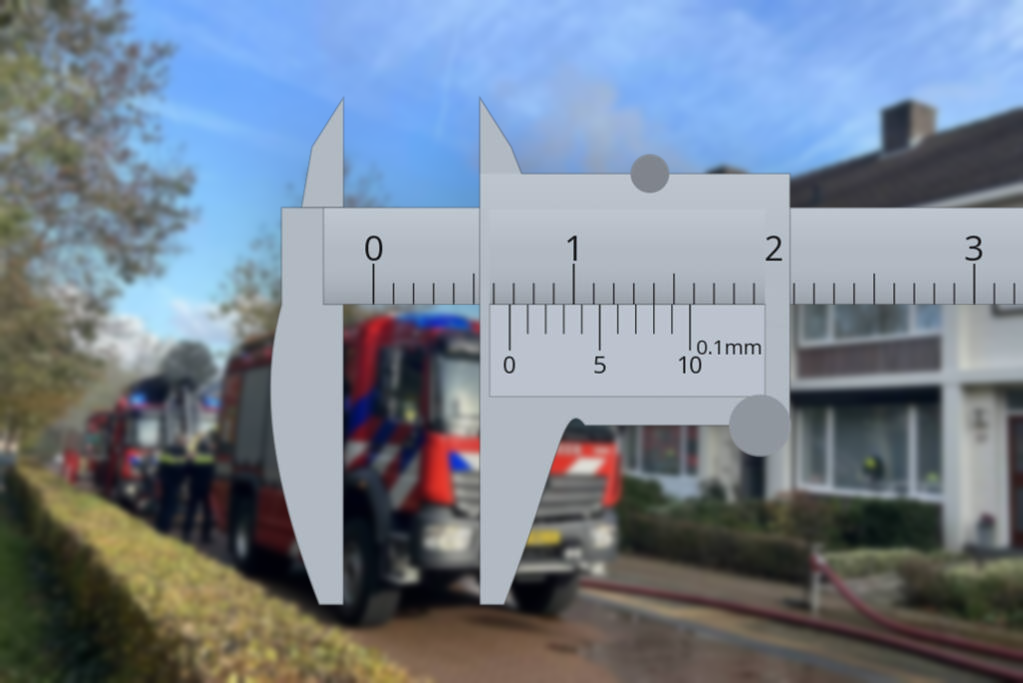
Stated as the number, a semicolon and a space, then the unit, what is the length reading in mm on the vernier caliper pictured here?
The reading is 6.8; mm
